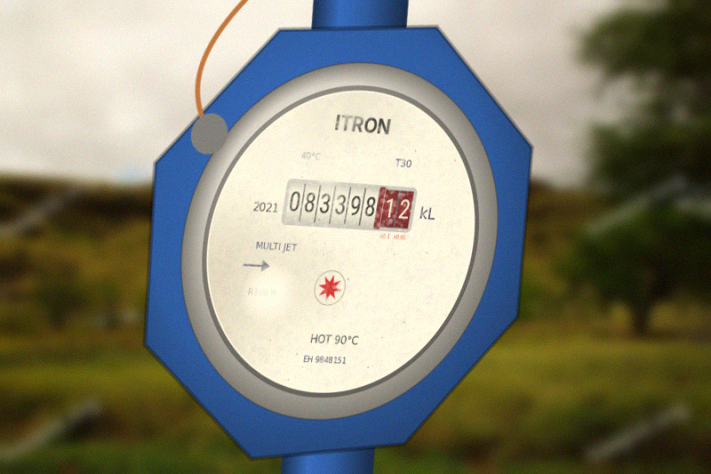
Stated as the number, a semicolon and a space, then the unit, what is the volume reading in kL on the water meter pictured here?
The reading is 83398.12; kL
